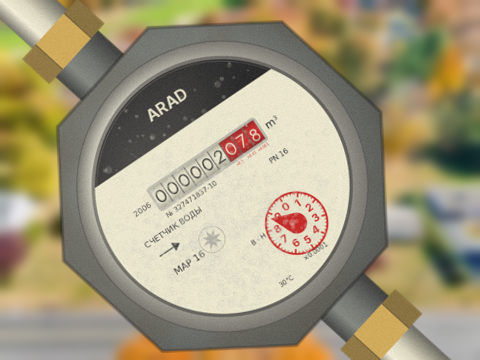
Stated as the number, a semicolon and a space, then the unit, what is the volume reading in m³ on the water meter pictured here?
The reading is 2.0778; m³
